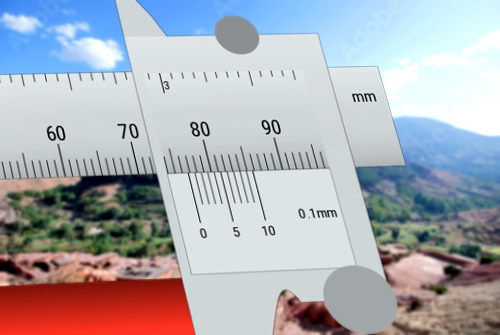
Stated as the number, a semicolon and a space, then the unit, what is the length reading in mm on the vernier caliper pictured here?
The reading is 76.8; mm
